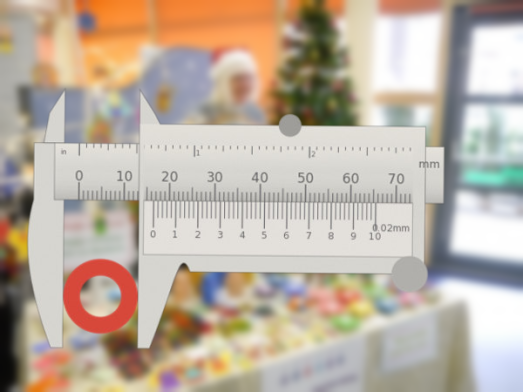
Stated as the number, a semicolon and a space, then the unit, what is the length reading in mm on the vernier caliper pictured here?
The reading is 16.5; mm
